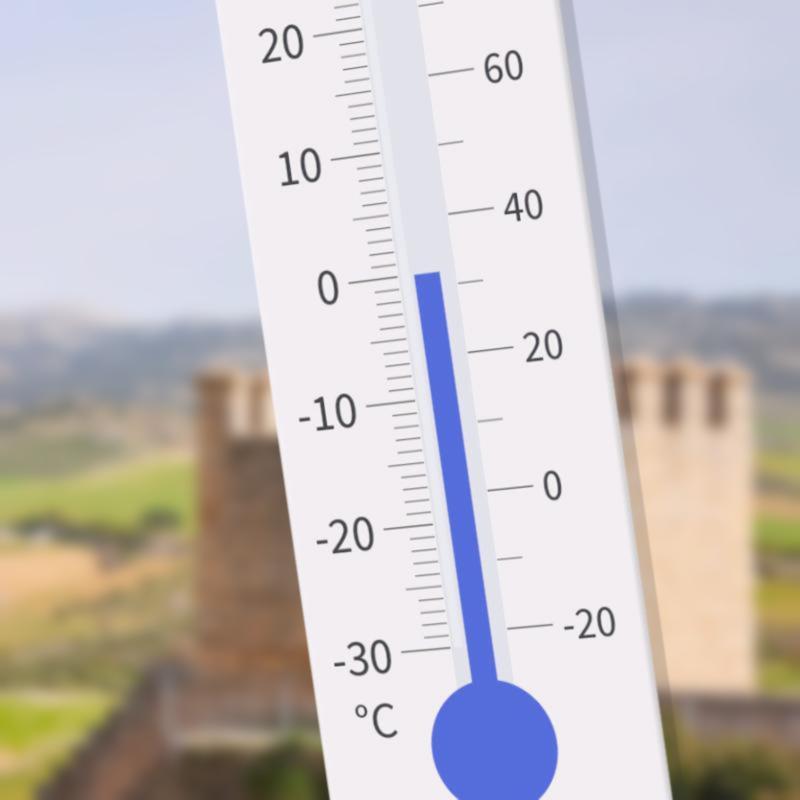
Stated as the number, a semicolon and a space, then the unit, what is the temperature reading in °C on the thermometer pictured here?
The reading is 0; °C
